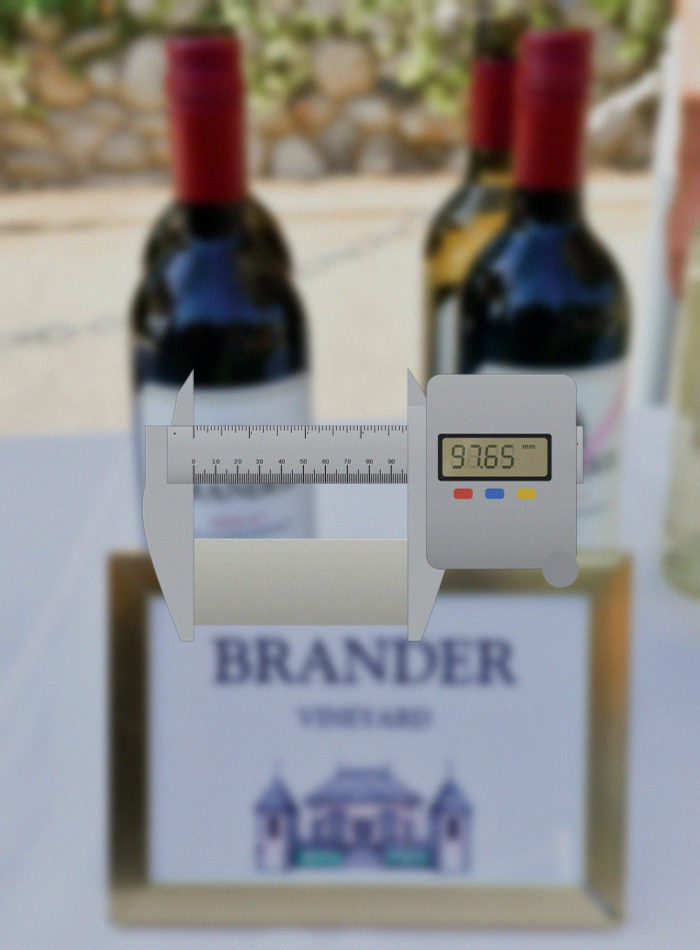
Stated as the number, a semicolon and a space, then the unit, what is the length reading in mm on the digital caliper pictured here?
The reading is 97.65; mm
